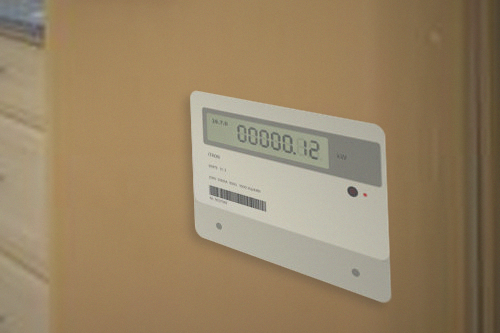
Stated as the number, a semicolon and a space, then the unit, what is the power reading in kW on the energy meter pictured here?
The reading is 0.12; kW
